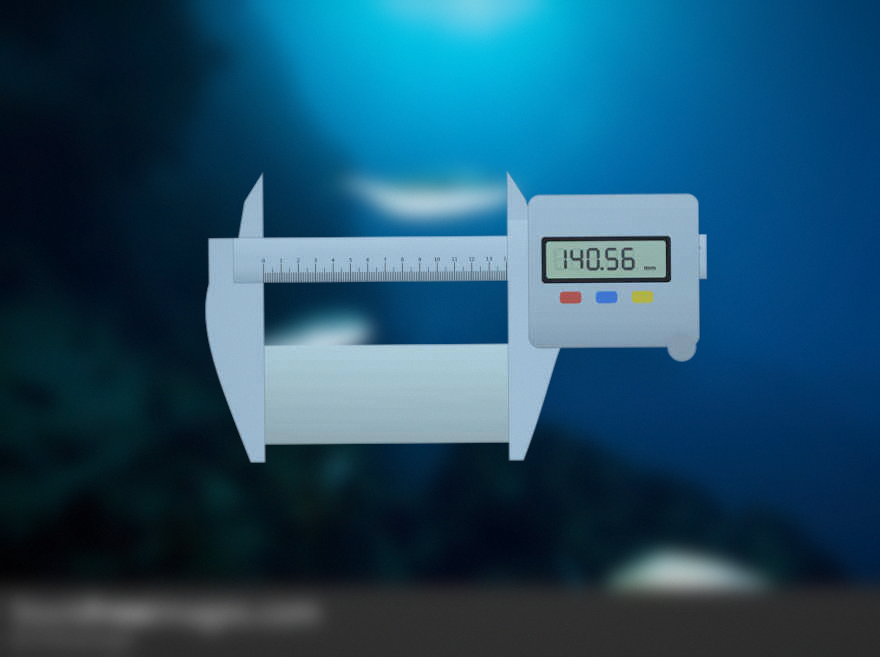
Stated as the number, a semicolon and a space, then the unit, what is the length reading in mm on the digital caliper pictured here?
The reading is 140.56; mm
